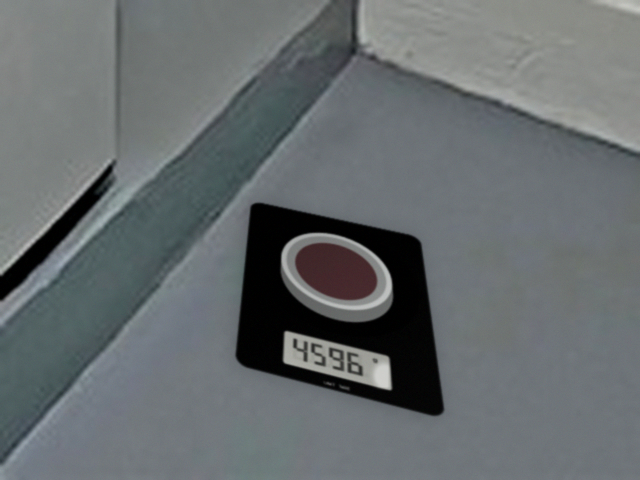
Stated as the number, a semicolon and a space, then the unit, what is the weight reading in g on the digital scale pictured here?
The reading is 4596; g
